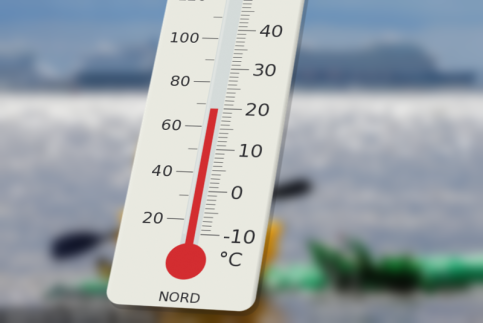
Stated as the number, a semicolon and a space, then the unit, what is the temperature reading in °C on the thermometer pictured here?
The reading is 20; °C
